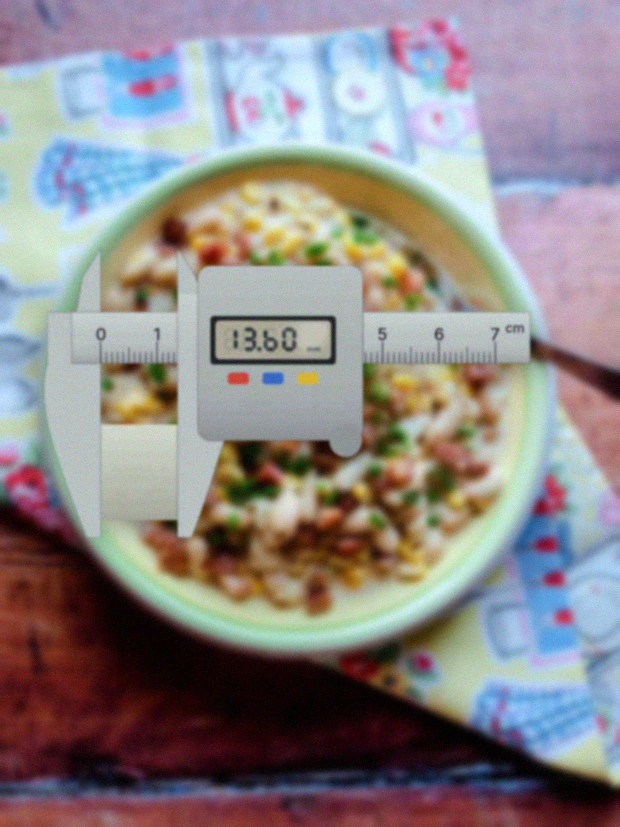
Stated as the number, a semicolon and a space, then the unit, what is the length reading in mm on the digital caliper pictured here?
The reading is 13.60; mm
